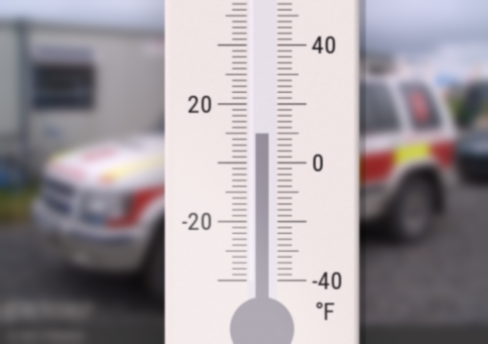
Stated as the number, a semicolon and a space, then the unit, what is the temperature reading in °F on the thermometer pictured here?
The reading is 10; °F
